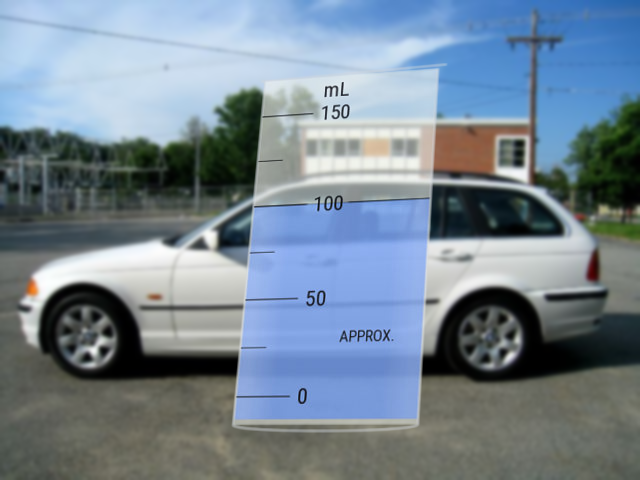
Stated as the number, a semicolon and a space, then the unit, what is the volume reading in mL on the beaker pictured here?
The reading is 100; mL
